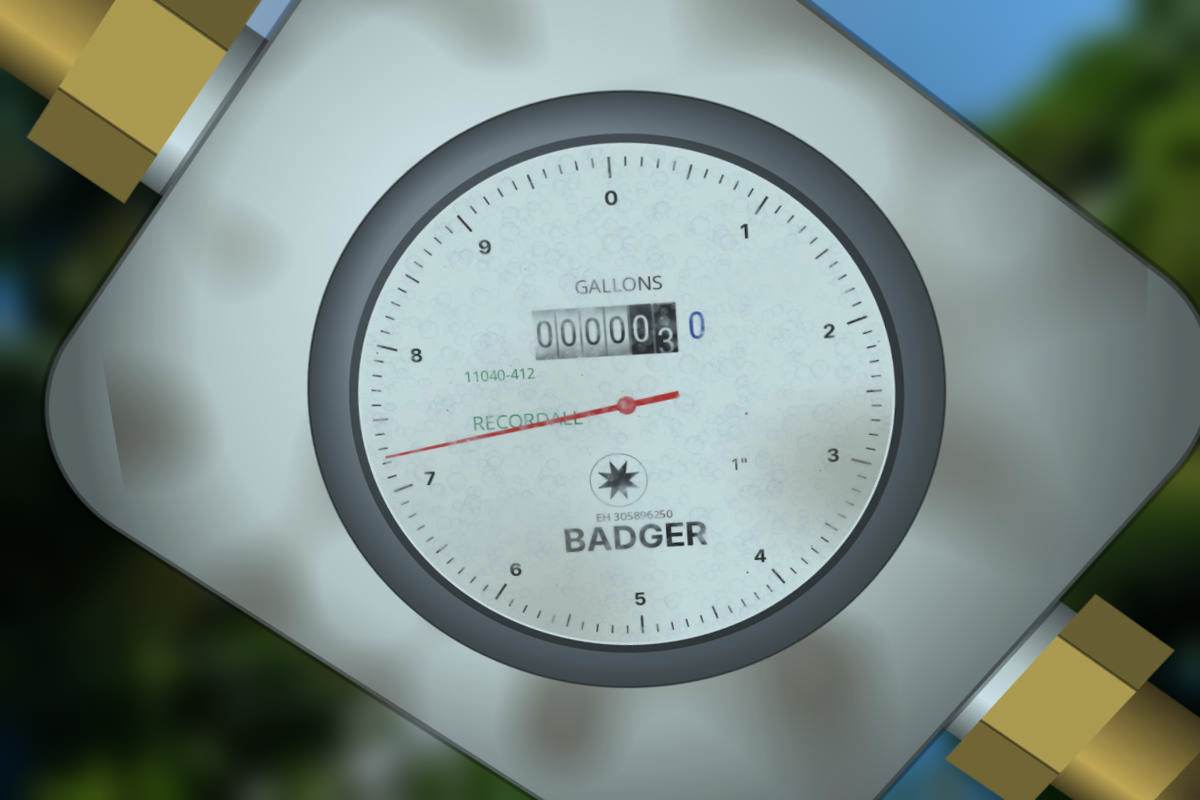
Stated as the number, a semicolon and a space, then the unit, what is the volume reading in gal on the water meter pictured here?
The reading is 27.2; gal
